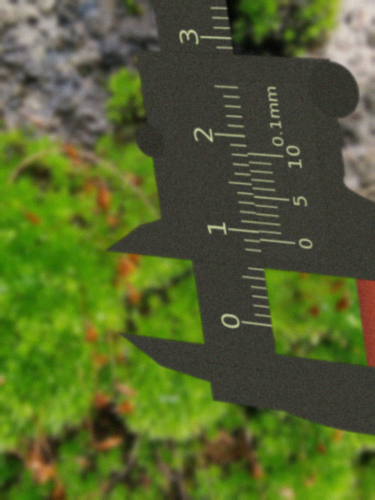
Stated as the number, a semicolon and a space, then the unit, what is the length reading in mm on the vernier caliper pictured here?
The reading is 9.2; mm
